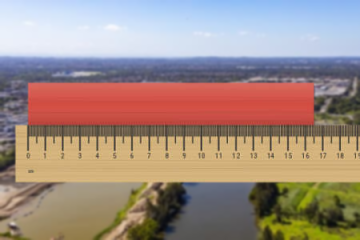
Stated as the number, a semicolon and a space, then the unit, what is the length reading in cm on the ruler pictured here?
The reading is 16.5; cm
